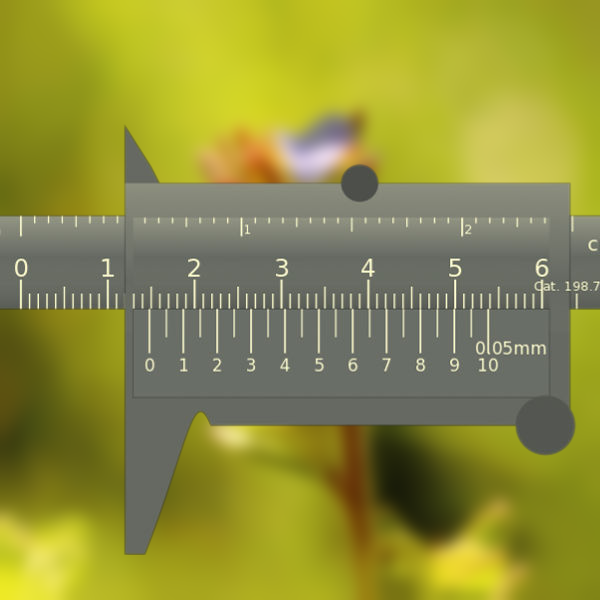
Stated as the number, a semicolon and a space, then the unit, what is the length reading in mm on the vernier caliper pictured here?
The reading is 14.8; mm
